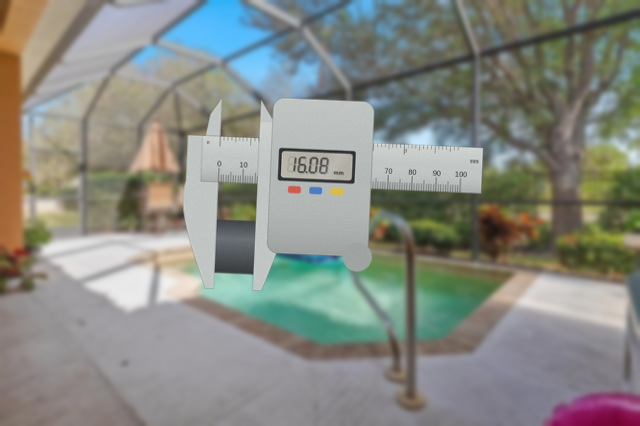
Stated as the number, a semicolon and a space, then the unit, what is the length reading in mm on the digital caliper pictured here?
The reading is 16.08; mm
